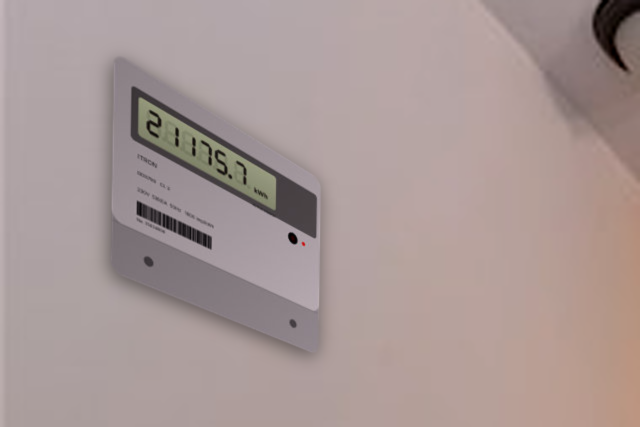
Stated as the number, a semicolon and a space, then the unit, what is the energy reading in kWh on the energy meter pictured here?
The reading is 21175.7; kWh
